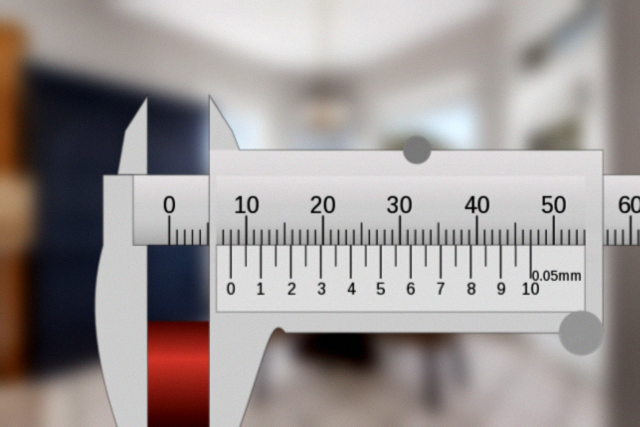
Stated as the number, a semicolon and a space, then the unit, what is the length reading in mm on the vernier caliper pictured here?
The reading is 8.0; mm
